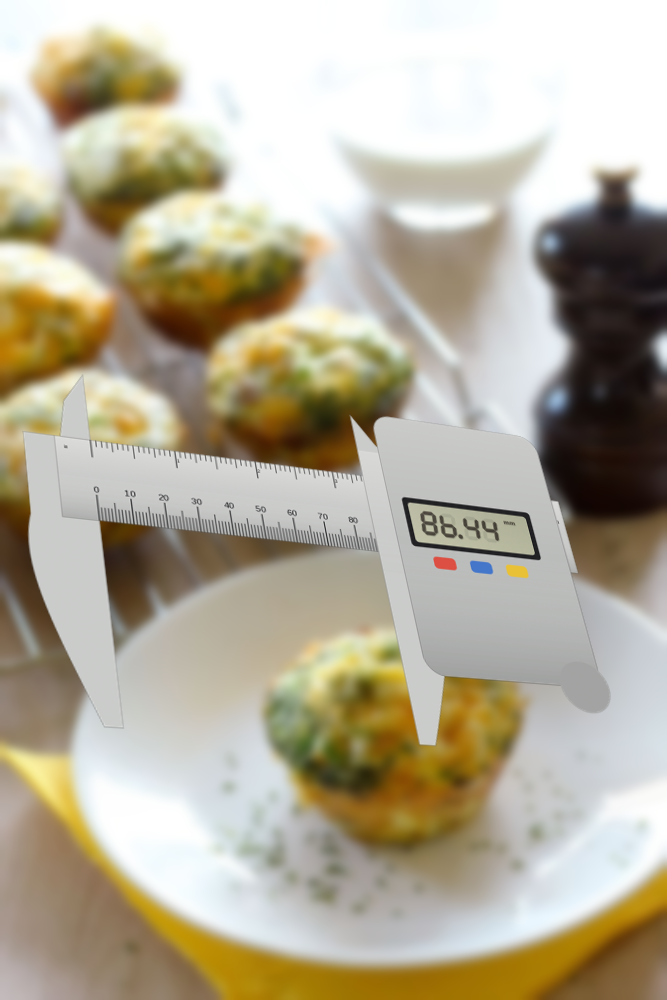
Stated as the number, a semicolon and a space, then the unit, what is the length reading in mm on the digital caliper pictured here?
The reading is 86.44; mm
